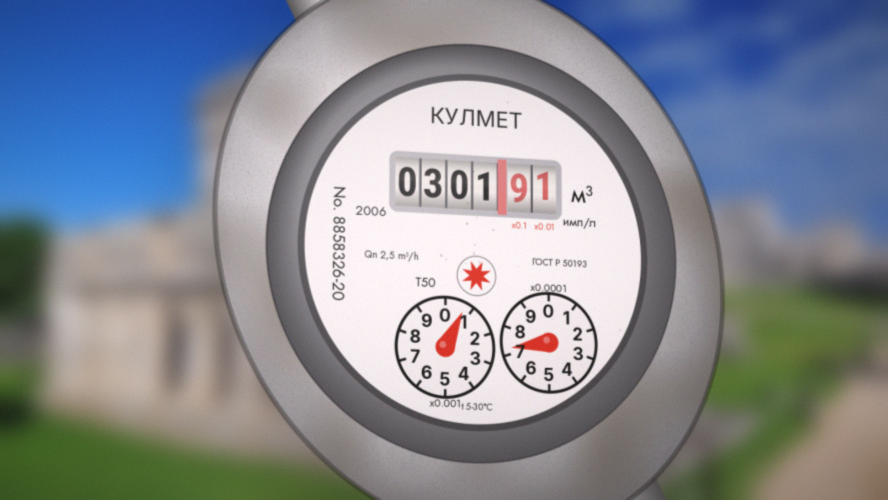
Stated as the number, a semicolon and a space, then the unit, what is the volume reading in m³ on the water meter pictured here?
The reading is 301.9107; m³
